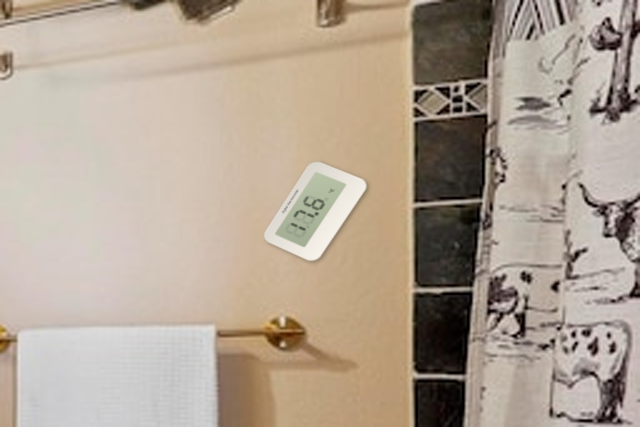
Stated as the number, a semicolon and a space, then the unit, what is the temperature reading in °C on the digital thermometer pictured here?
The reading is 17.6; °C
